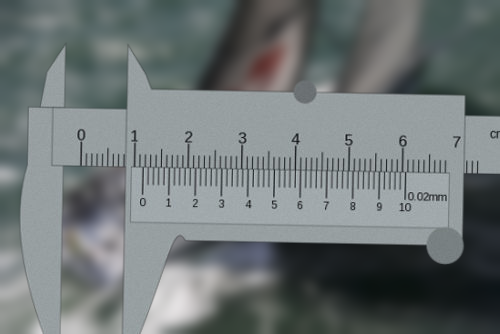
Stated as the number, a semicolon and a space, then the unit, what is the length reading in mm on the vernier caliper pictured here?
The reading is 11.6; mm
